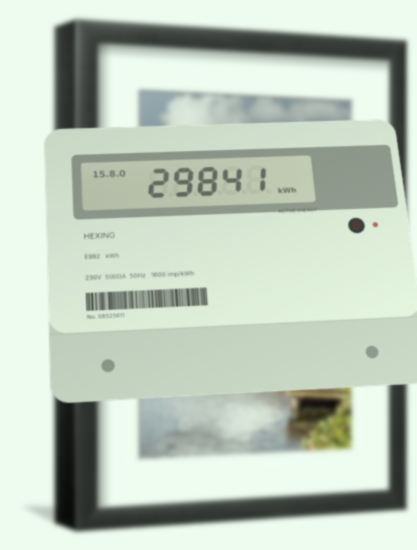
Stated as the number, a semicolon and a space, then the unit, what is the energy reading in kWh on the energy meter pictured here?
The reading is 29841; kWh
